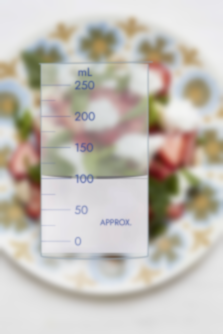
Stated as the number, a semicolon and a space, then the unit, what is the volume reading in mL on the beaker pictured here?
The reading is 100; mL
